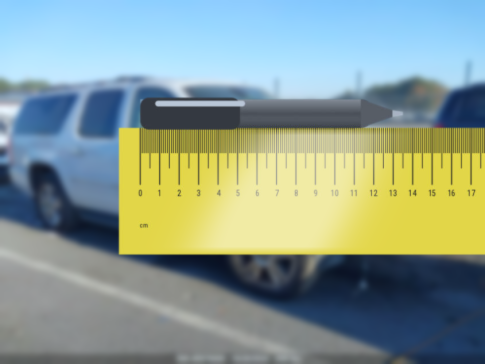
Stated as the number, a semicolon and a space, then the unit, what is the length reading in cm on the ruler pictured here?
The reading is 13.5; cm
